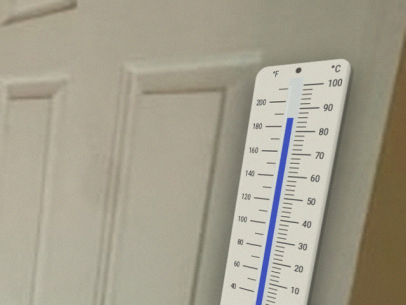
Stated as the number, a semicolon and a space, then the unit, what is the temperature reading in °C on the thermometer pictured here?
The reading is 86; °C
